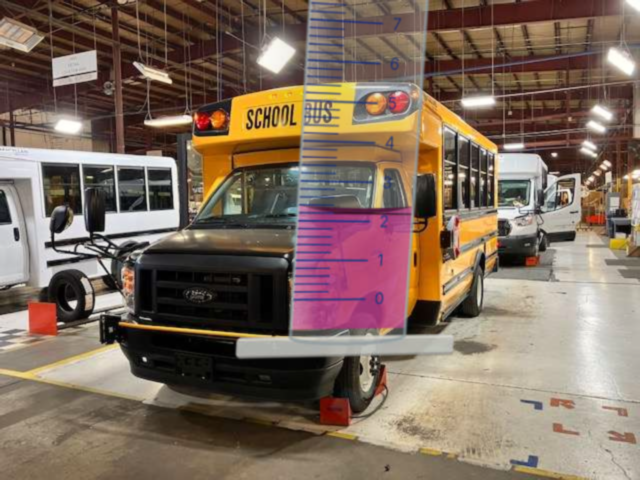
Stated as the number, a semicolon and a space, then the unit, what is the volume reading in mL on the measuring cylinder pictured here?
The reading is 2.2; mL
